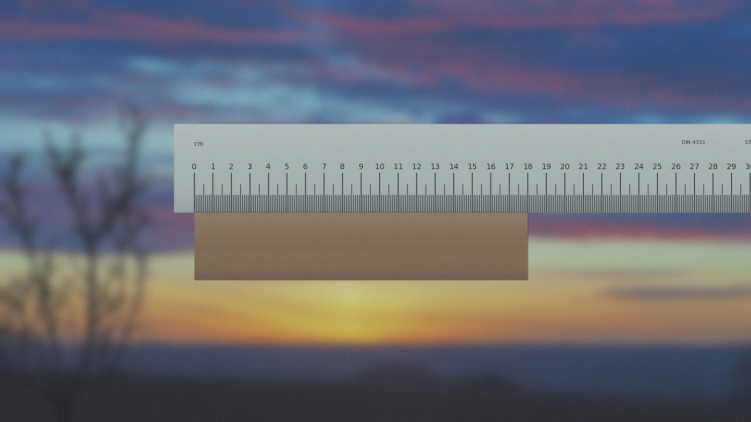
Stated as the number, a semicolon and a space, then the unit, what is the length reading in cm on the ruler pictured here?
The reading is 18; cm
